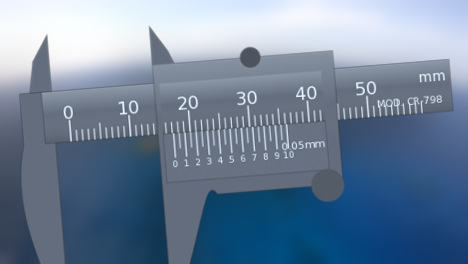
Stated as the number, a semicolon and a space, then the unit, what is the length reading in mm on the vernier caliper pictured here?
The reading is 17.2; mm
